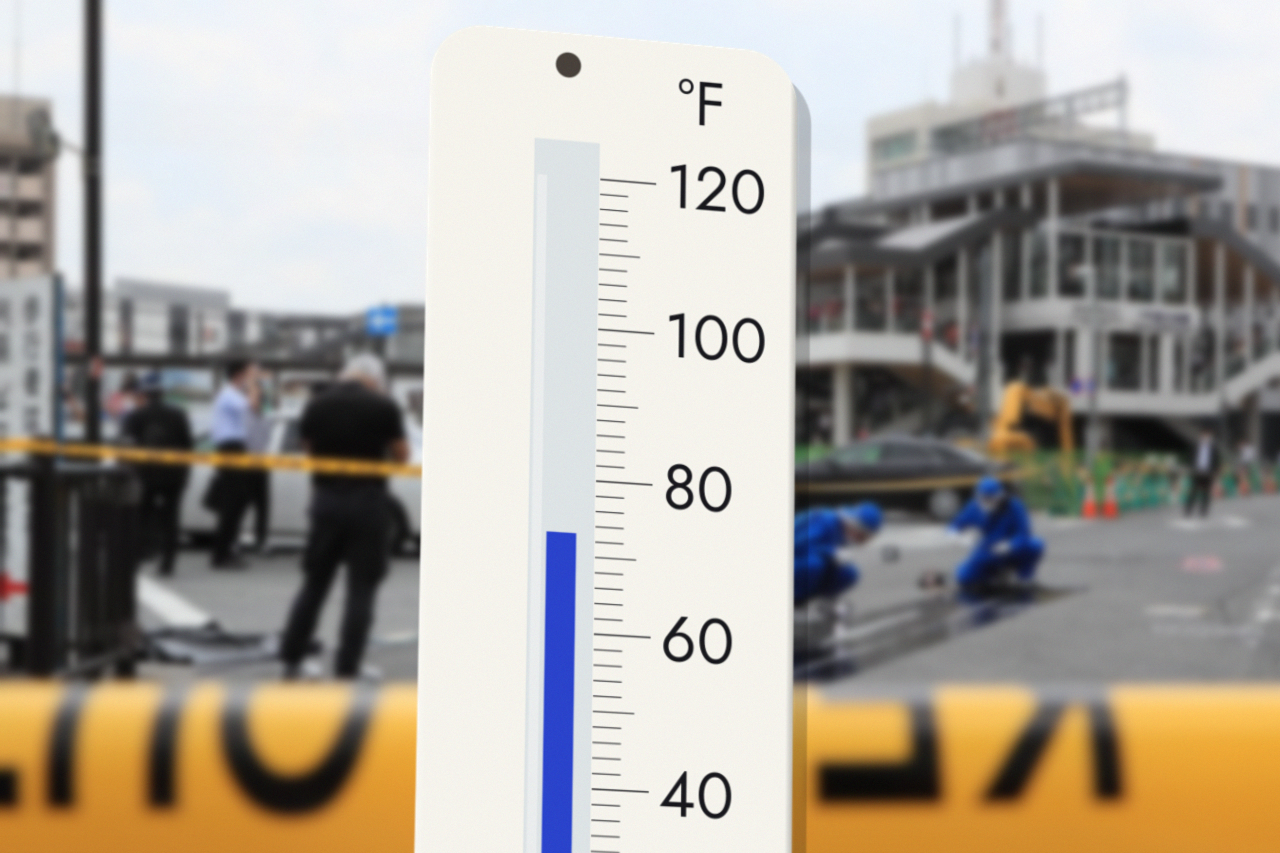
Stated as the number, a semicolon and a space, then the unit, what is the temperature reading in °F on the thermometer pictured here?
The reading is 73; °F
